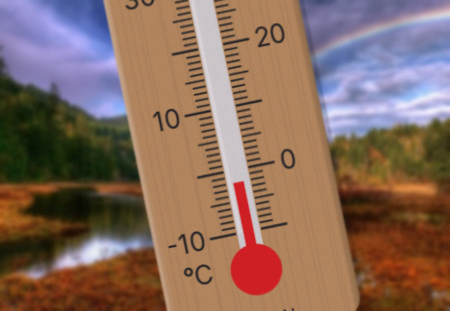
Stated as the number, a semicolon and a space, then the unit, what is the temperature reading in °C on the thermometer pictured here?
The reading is -2; °C
